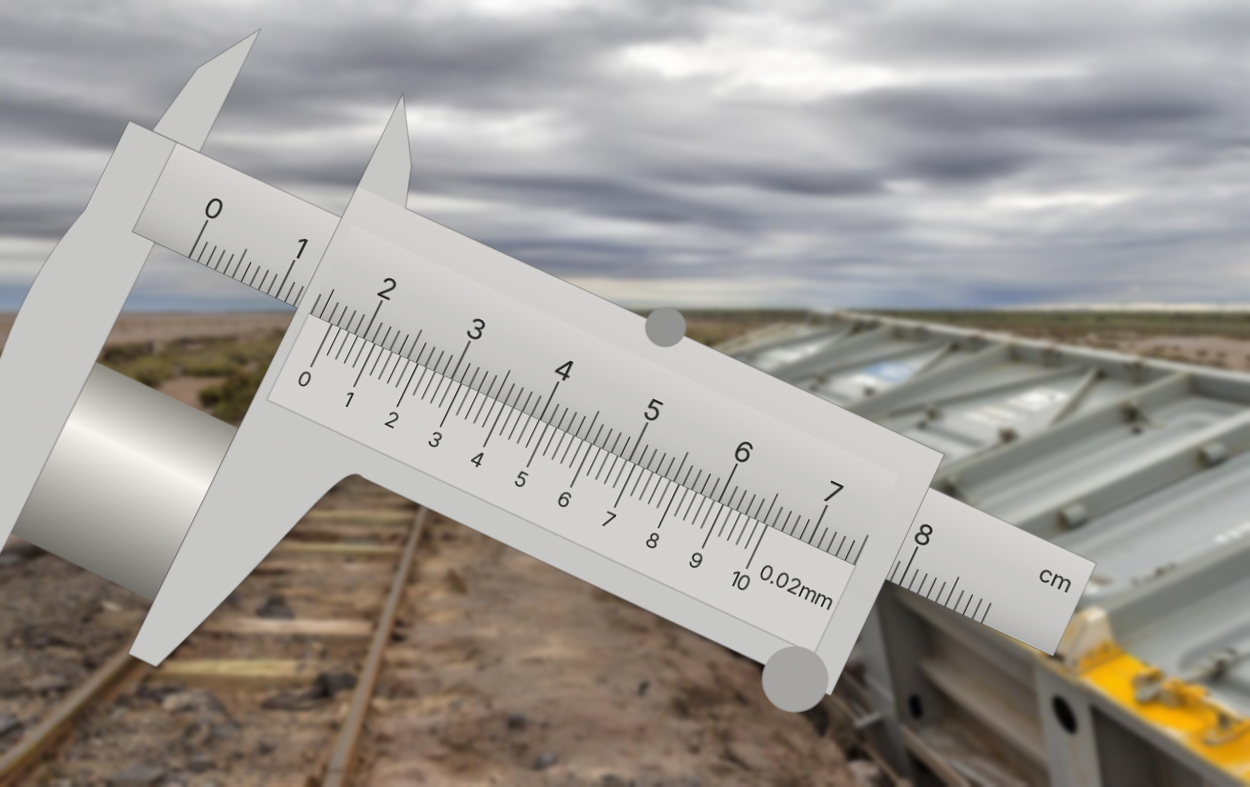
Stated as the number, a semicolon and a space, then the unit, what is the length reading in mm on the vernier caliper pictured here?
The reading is 16.4; mm
